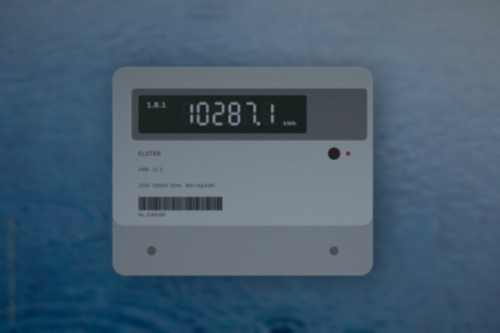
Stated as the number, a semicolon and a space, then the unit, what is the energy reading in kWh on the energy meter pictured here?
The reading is 10287.1; kWh
